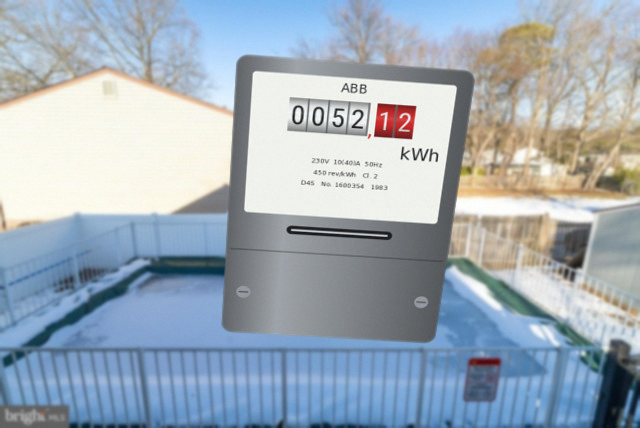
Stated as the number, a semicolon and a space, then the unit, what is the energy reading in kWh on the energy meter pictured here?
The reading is 52.12; kWh
